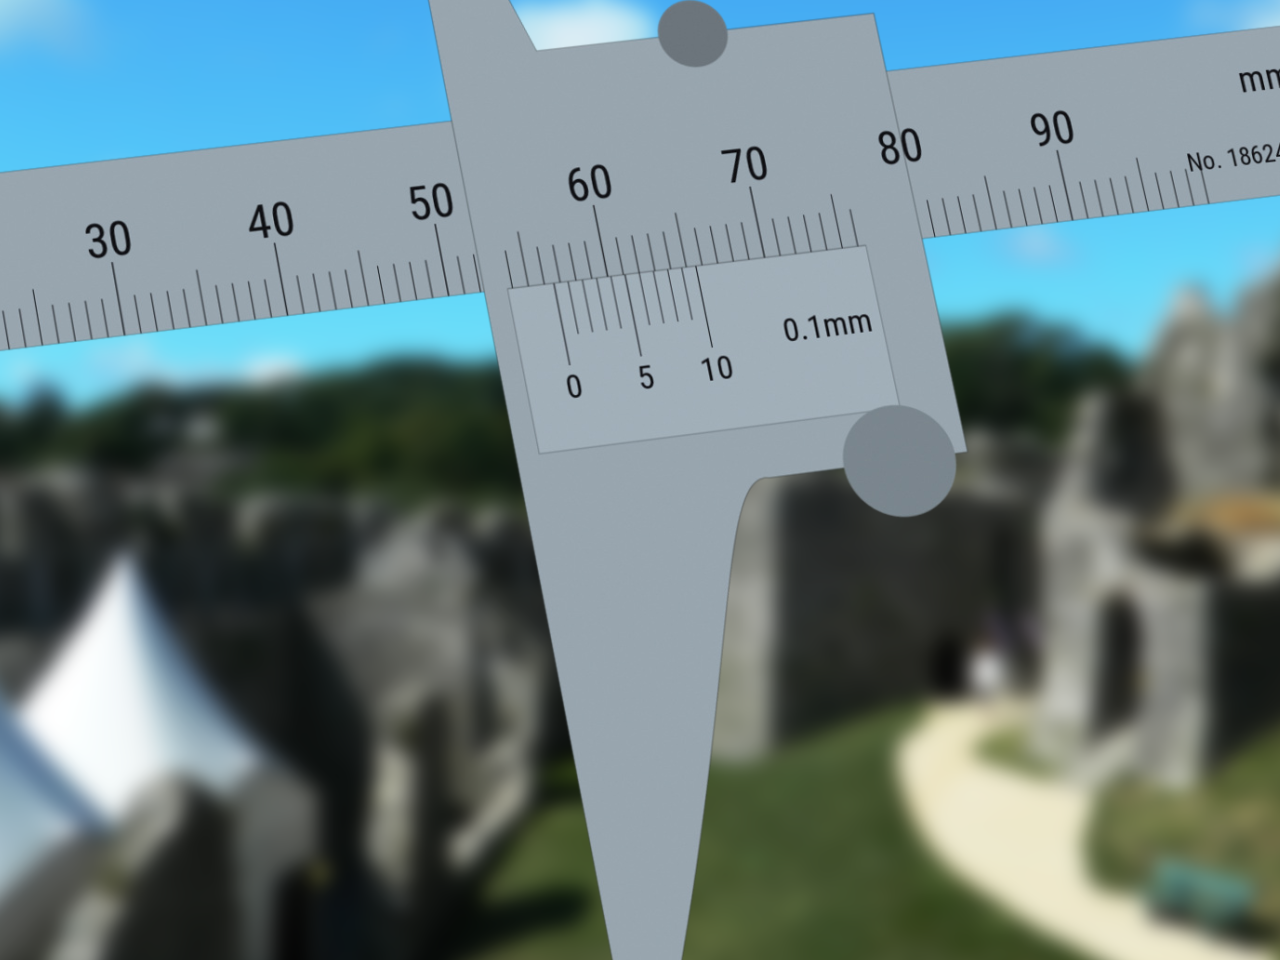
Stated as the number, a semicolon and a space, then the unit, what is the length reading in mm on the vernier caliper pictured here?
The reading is 56.6; mm
